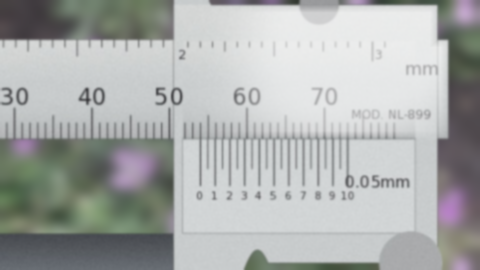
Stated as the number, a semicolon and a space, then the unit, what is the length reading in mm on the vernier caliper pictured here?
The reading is 54.0; mm
